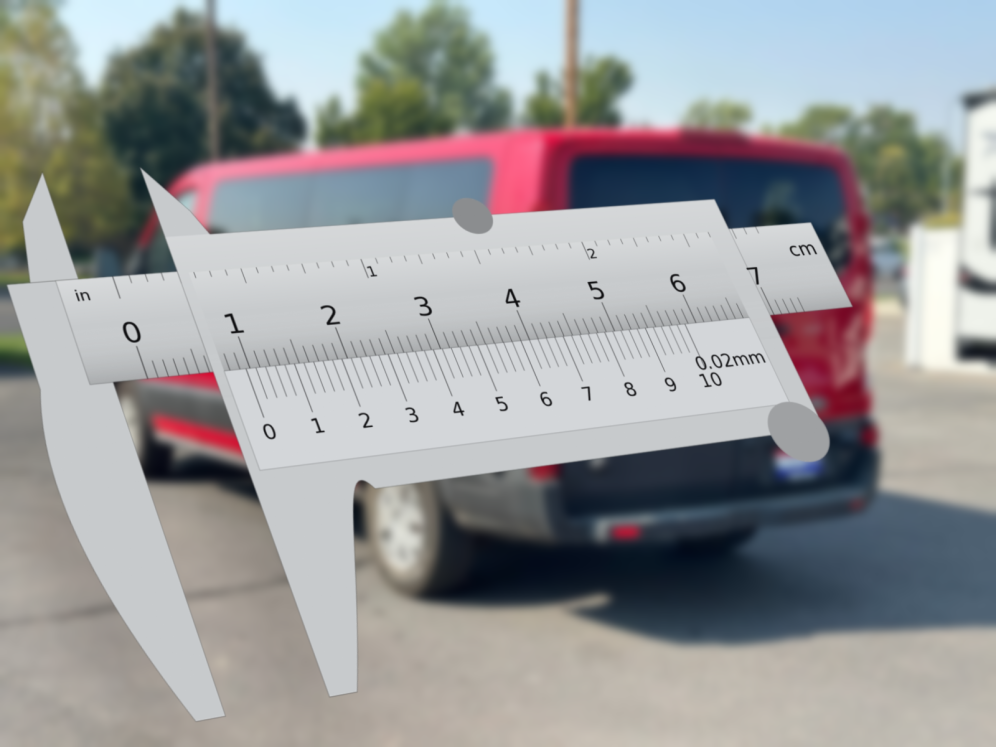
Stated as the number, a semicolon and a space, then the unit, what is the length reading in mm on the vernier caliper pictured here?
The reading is 9.6; mm
